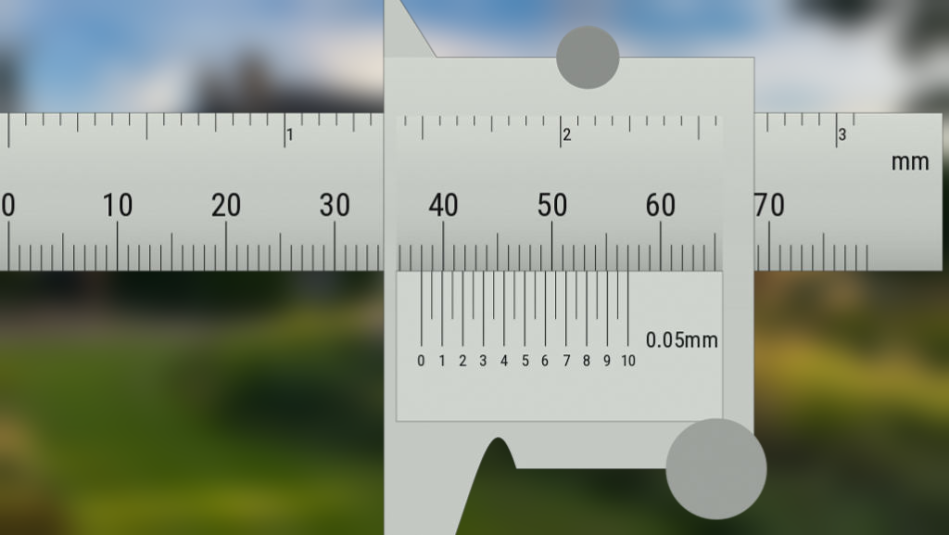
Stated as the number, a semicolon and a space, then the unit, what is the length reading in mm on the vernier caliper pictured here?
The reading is 38.0; mm
